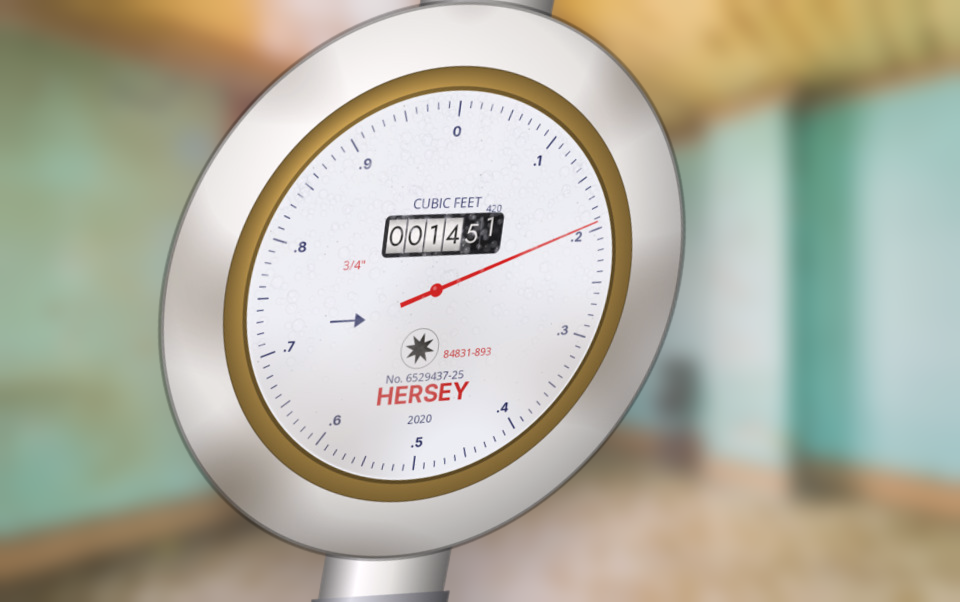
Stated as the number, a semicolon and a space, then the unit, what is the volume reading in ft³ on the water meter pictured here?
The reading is 1451.19; ft³
